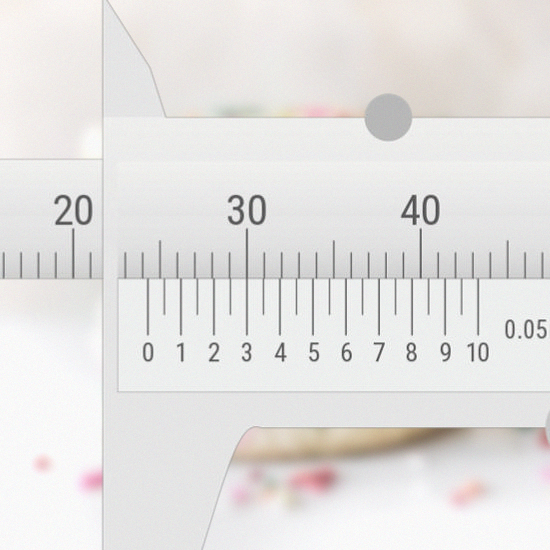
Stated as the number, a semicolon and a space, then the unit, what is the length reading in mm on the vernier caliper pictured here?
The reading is 24.3; mm
